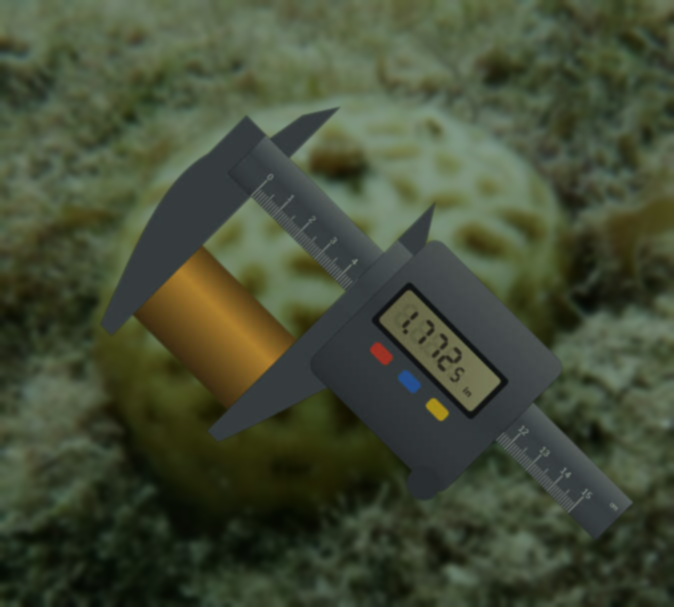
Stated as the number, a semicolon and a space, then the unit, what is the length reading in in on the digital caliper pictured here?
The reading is 1.7725; in
